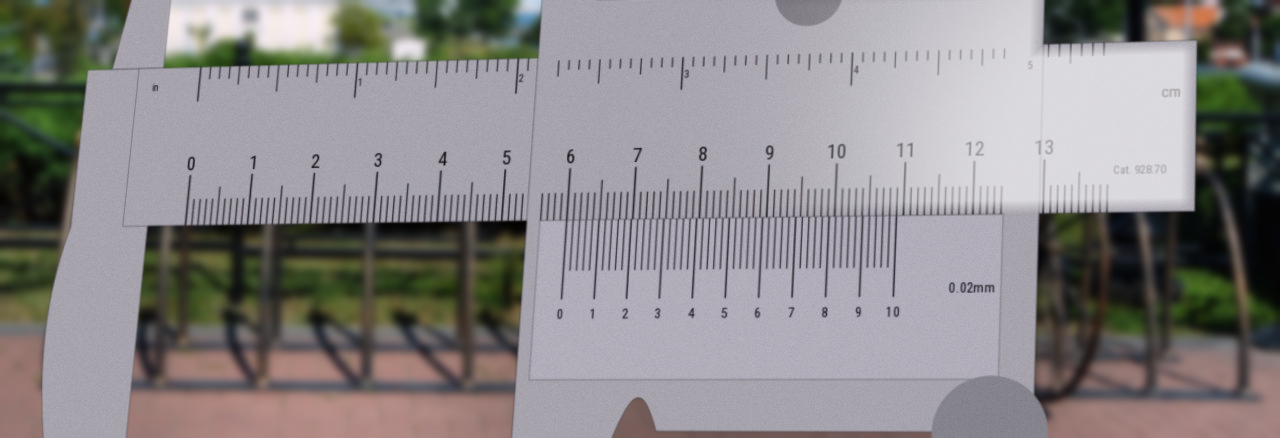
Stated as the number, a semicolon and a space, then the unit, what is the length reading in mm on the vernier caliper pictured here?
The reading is 60.0; mm
